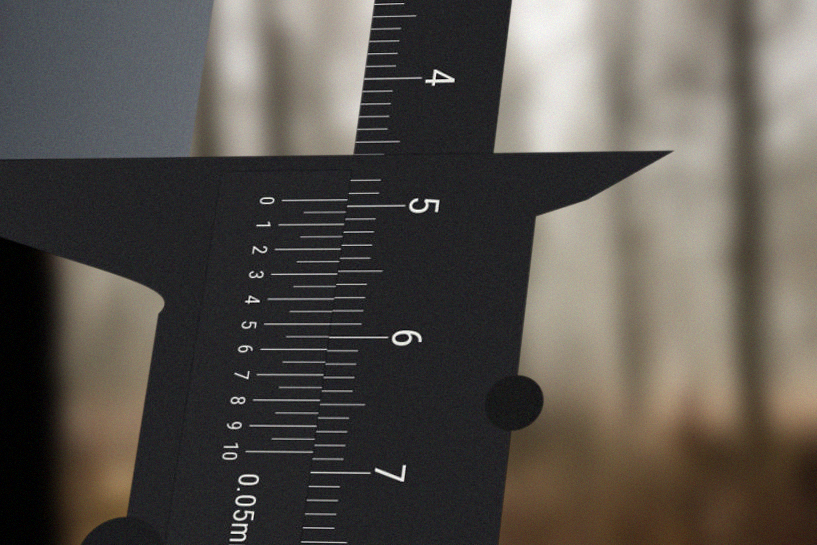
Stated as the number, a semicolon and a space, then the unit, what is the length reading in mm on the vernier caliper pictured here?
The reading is 49.5; mm
